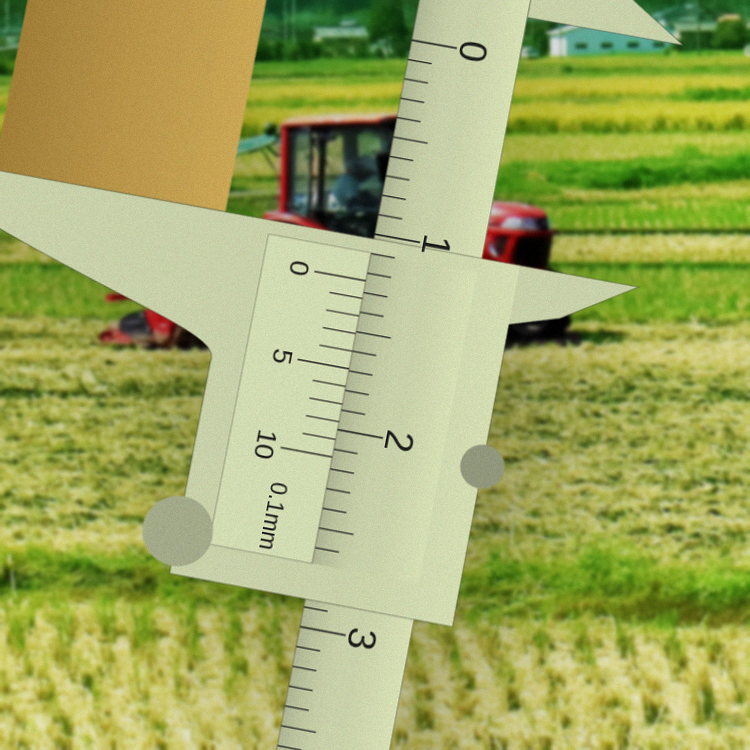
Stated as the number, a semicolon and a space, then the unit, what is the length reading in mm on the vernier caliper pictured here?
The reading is 12.4; mm
